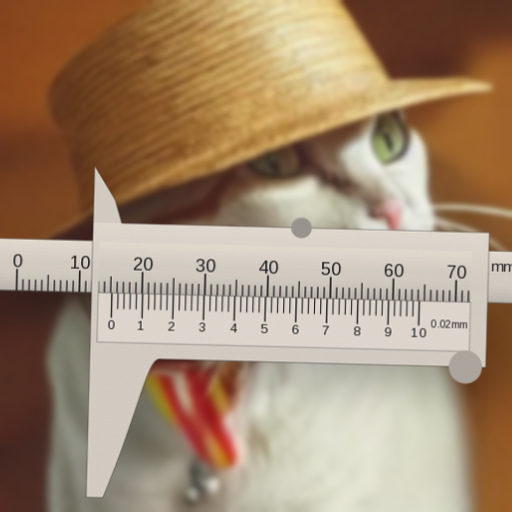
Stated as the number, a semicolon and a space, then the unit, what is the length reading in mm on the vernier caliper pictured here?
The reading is 15.2; mm
